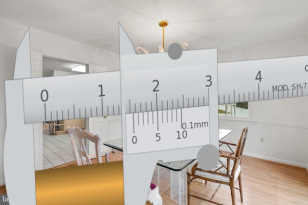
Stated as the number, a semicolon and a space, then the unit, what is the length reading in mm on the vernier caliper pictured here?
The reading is 15.6; mm
